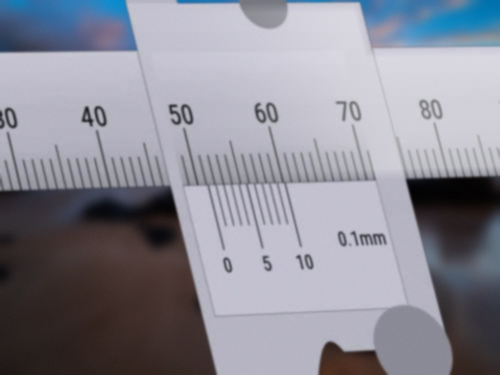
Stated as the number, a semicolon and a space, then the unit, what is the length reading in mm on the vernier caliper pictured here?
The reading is 51.2; mm
